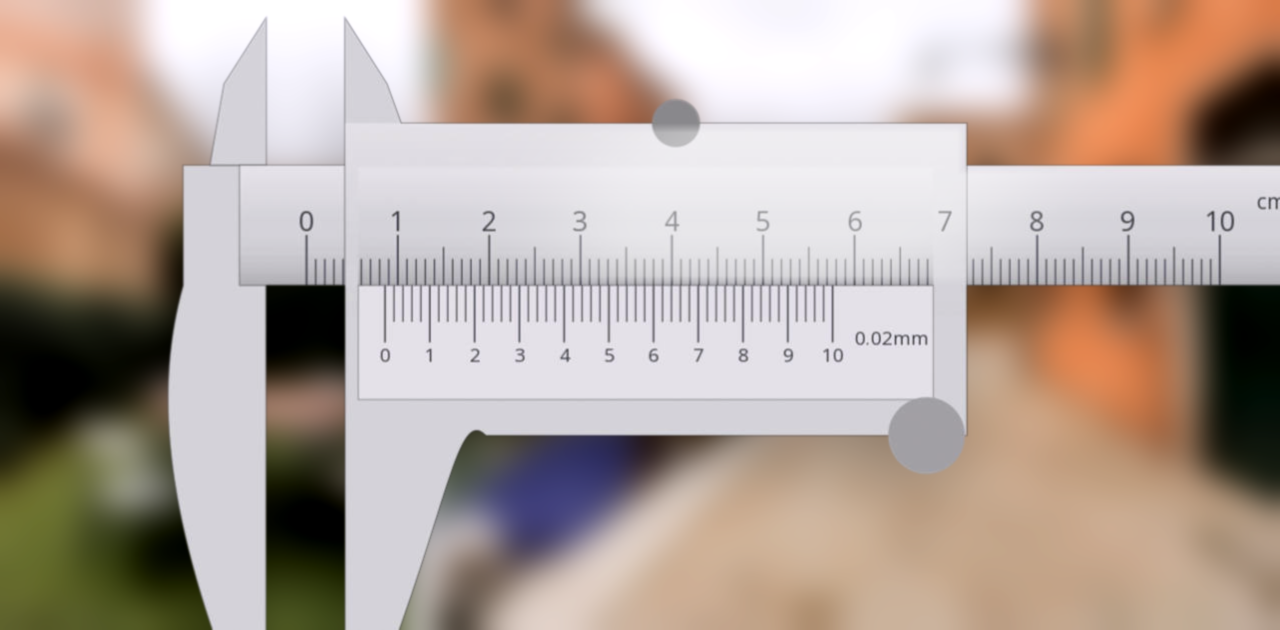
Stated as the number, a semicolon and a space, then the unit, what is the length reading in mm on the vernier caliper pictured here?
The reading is 8.6; mm
